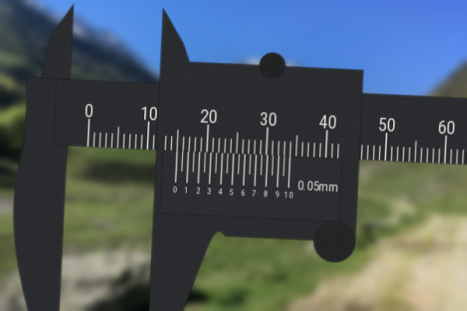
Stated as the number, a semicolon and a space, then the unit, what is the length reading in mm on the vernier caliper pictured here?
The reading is 15.0; mm
